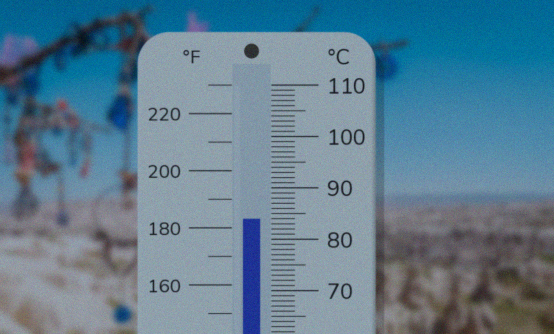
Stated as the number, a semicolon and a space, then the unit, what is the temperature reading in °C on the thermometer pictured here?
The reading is 84; °C
